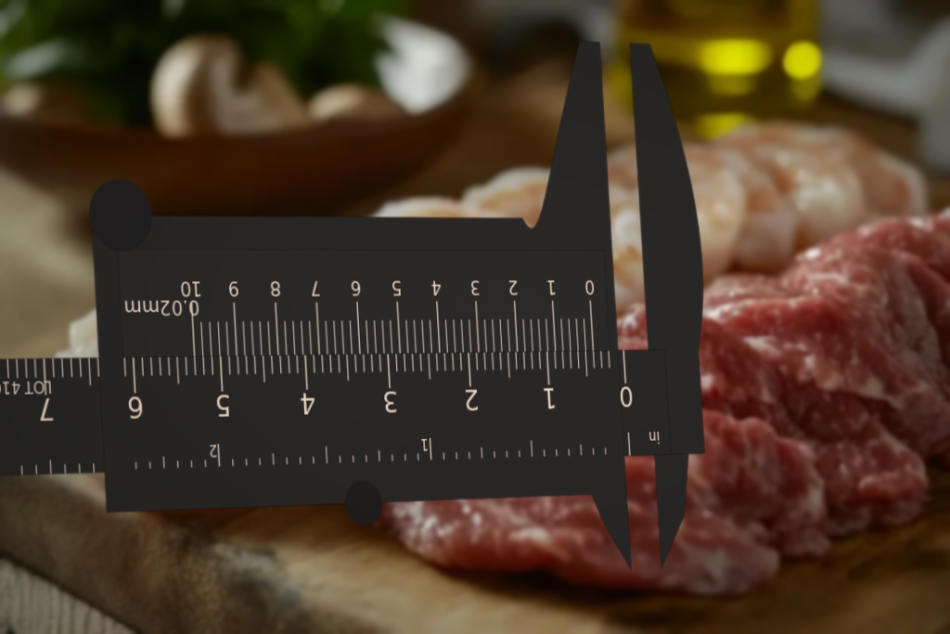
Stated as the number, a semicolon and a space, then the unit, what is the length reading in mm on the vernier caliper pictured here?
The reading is 4.0; mm
